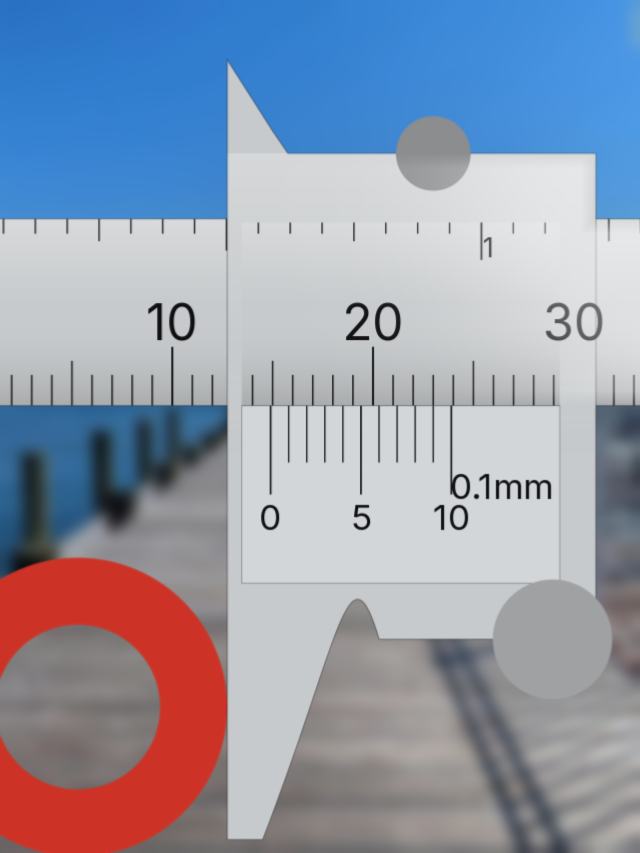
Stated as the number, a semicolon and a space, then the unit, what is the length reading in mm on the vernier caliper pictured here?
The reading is 14.9; mm
